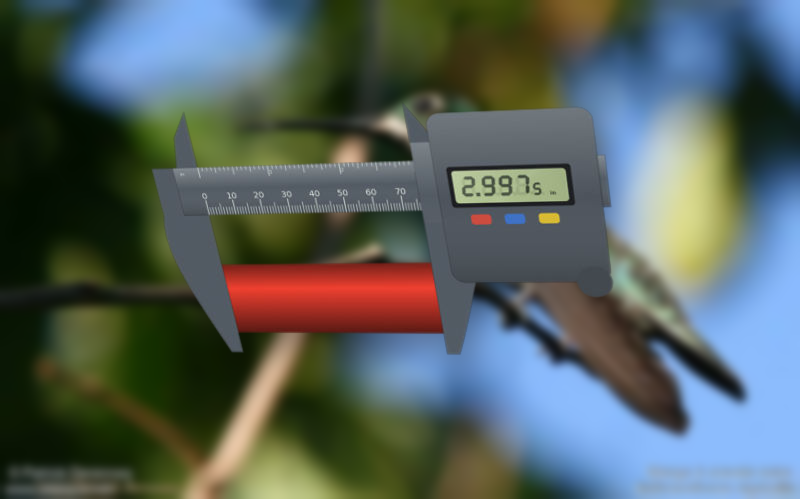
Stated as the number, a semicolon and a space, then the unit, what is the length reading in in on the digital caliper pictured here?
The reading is 2.9975; in
